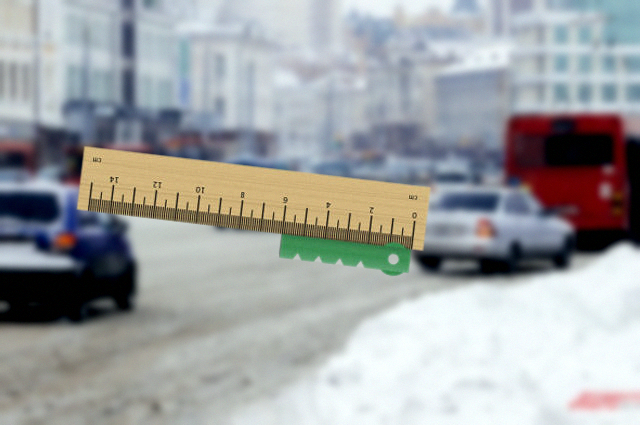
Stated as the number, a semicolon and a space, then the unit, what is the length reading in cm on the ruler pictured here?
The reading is 6; cm
